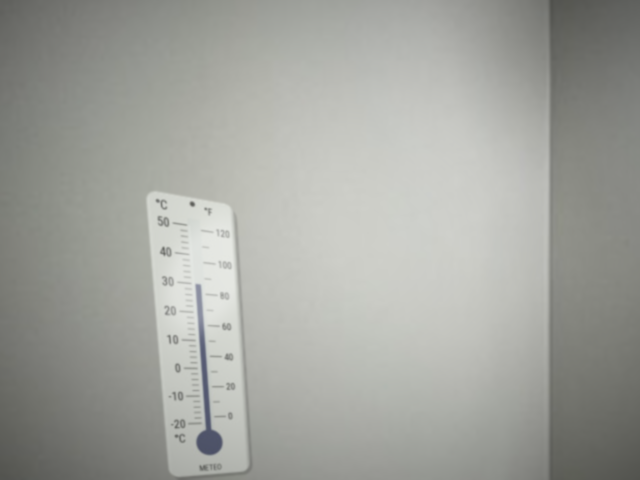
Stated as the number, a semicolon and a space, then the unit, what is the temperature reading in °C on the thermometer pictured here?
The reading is 30; °C
